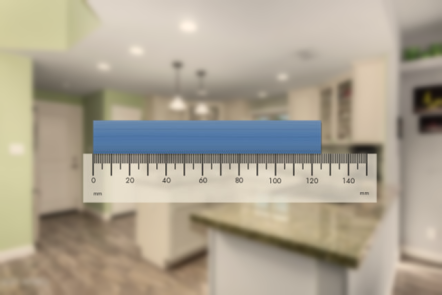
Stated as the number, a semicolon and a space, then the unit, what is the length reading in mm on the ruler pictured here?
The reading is 125; mm
